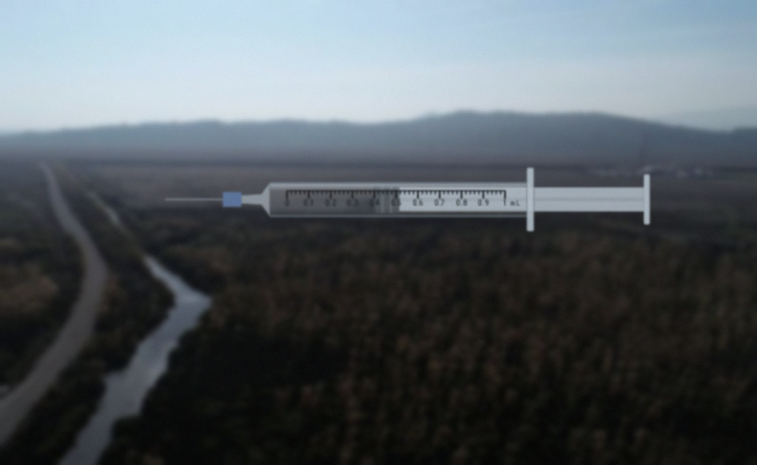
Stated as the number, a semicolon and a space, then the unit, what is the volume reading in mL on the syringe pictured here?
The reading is 0.4; mL
